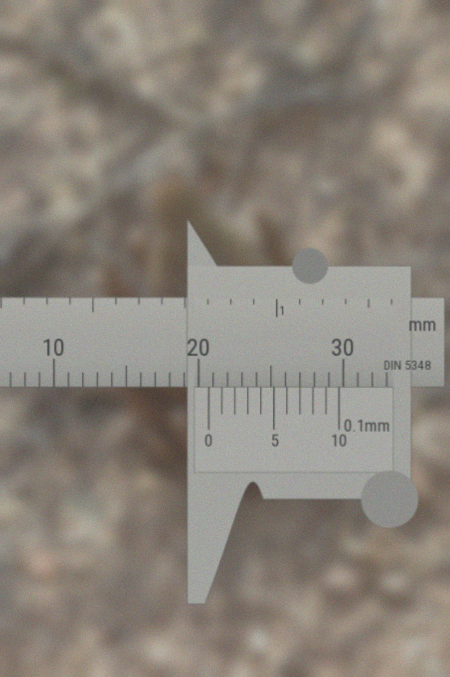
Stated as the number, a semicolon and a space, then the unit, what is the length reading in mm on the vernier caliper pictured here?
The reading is 20.7; mm
